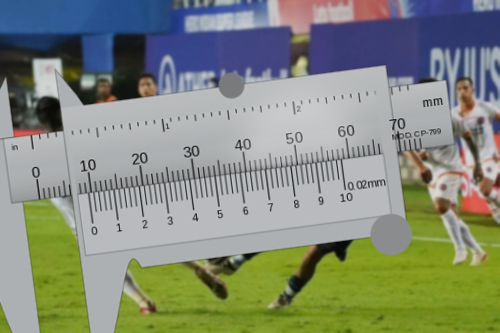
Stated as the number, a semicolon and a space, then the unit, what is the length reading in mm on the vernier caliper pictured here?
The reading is 9.5; mm
